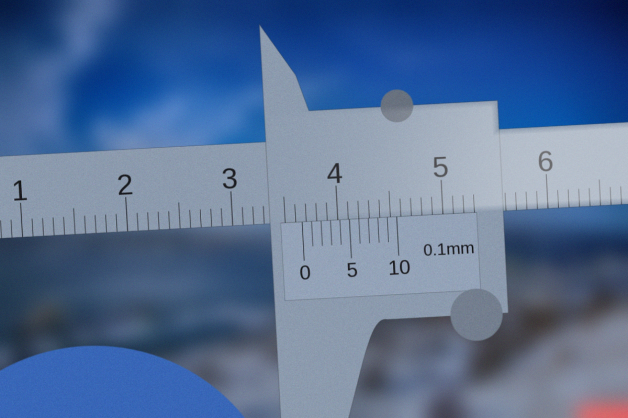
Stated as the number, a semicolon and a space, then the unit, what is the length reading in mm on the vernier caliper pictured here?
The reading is 36.6; mm
